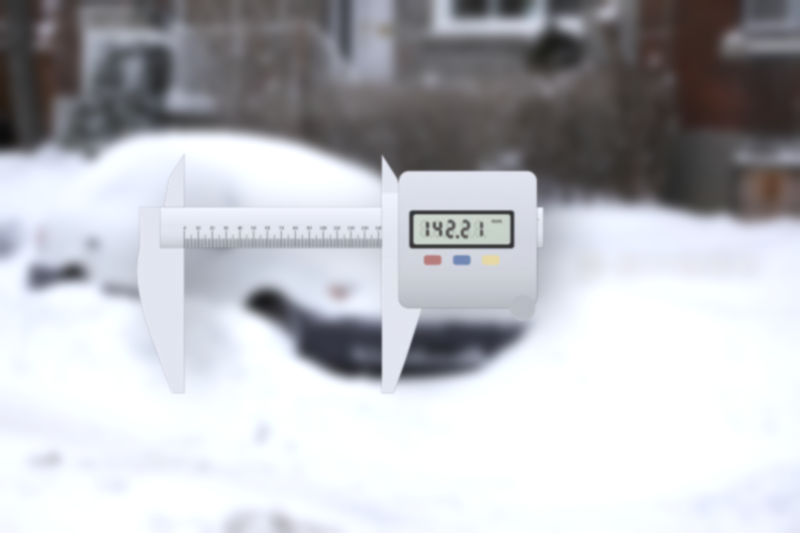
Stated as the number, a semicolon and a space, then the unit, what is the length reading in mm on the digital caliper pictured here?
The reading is 142.21; mm
